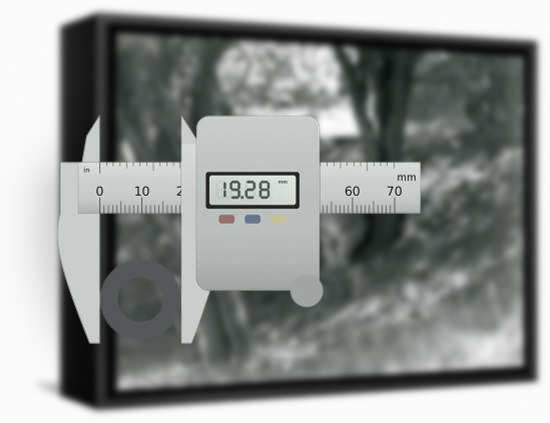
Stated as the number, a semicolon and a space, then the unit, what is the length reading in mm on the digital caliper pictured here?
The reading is 19.28; mm
